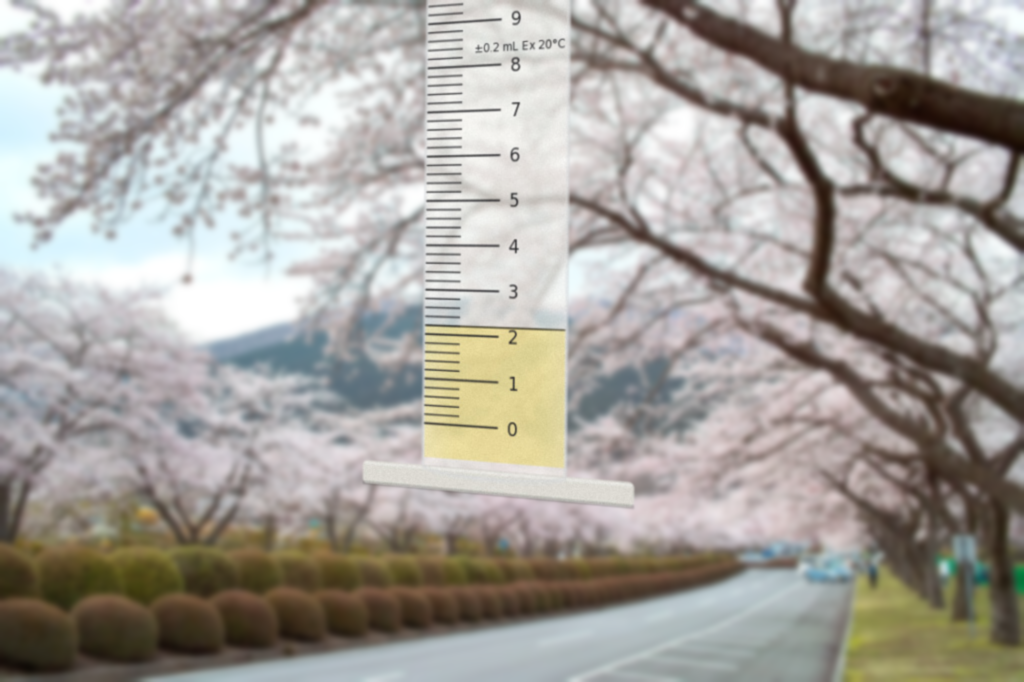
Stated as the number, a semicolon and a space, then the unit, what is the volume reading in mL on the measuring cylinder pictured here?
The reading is 2.2; mL
